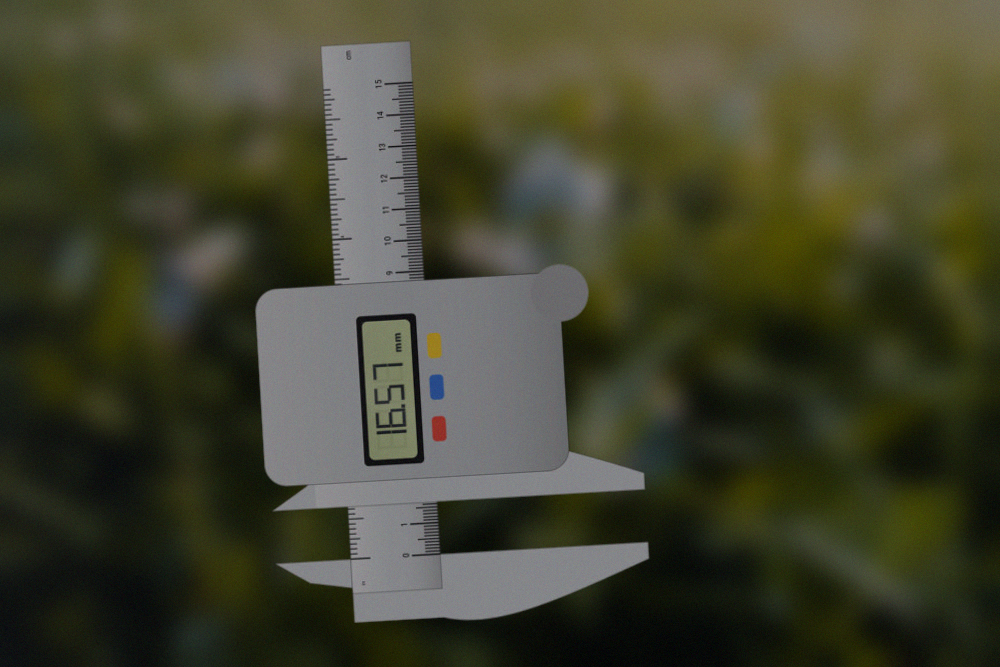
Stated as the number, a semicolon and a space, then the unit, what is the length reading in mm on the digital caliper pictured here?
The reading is 16.57; mm
